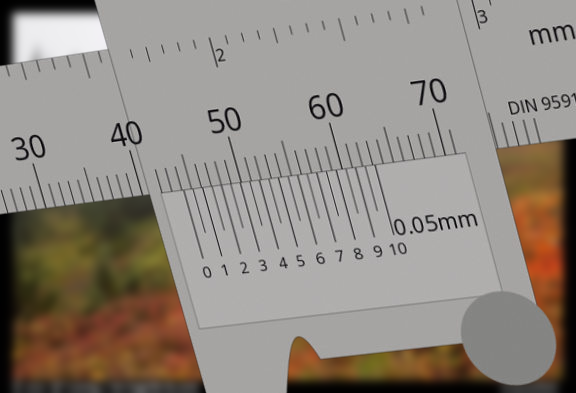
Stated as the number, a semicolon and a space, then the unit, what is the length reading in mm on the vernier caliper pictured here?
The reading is 44.2; mm
